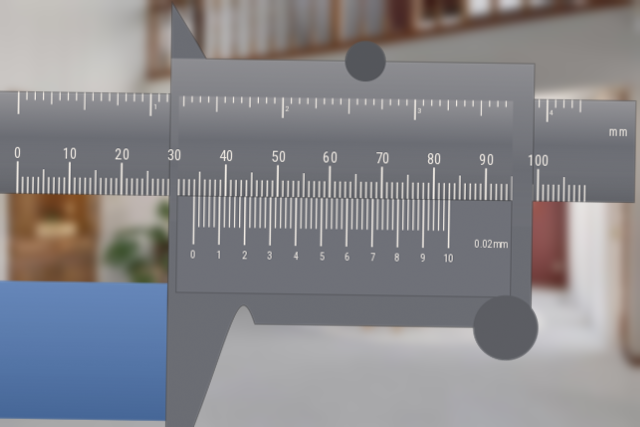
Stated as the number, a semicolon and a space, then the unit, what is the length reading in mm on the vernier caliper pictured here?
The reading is 34.0; mm
